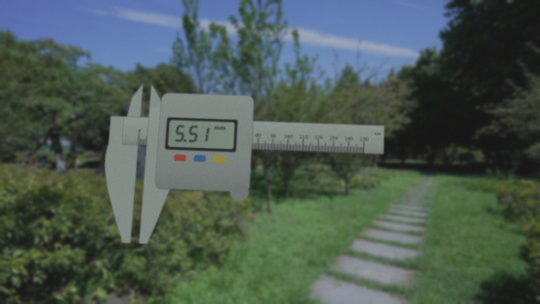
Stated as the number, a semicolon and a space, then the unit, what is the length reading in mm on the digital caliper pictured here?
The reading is 5.51; mm
